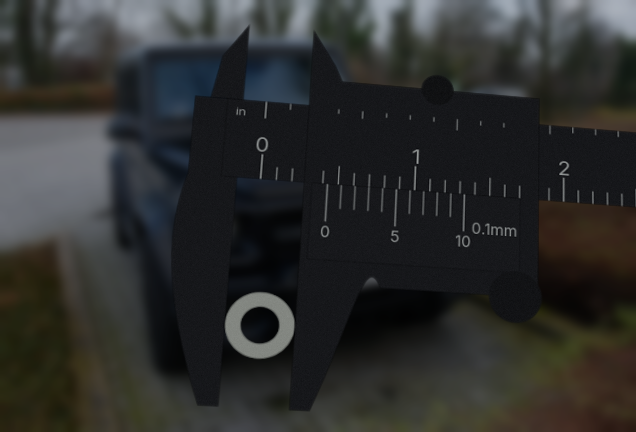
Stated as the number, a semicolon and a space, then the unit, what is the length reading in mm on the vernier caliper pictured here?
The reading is 4.3; mm
